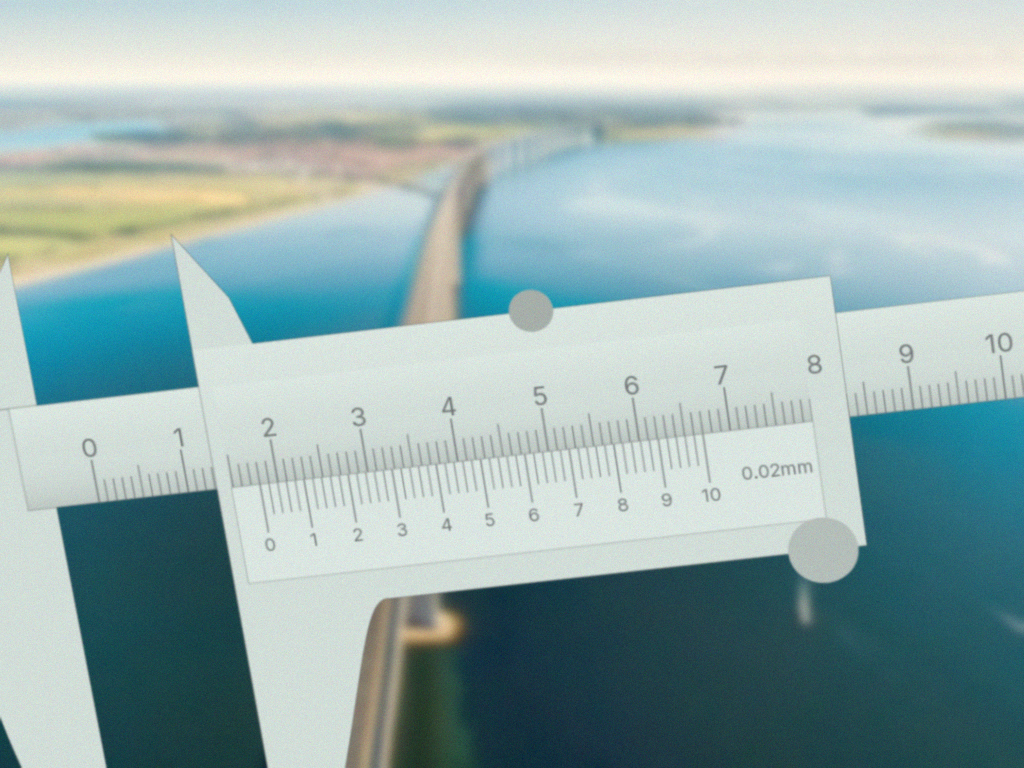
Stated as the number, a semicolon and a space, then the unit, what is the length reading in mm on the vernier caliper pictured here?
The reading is 18.0; mm
